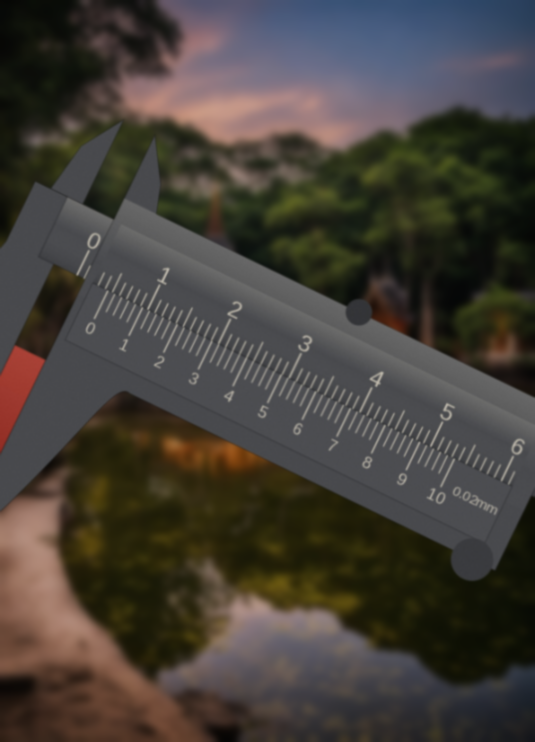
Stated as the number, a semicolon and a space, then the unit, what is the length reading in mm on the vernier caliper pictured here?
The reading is 4.4; mm
